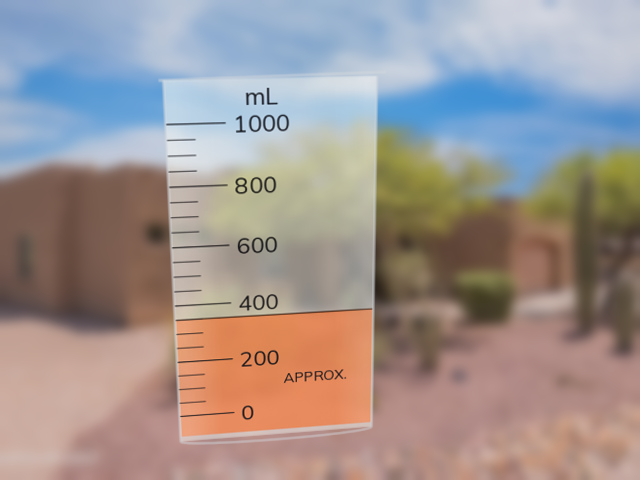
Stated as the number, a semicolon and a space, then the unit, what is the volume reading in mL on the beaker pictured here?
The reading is 350; mL
